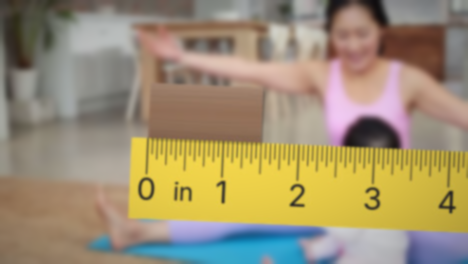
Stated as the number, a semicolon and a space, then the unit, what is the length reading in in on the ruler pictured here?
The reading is 1.5; in
